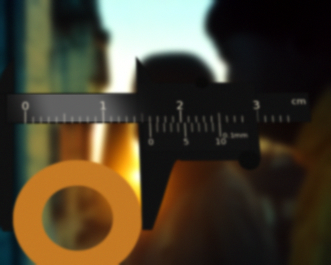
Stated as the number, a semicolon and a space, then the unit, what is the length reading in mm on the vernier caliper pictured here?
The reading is 16.0; mm
